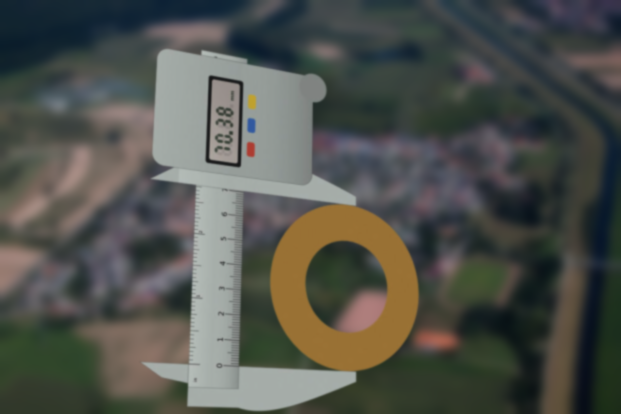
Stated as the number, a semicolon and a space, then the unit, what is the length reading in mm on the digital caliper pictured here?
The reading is 70.38; mm
